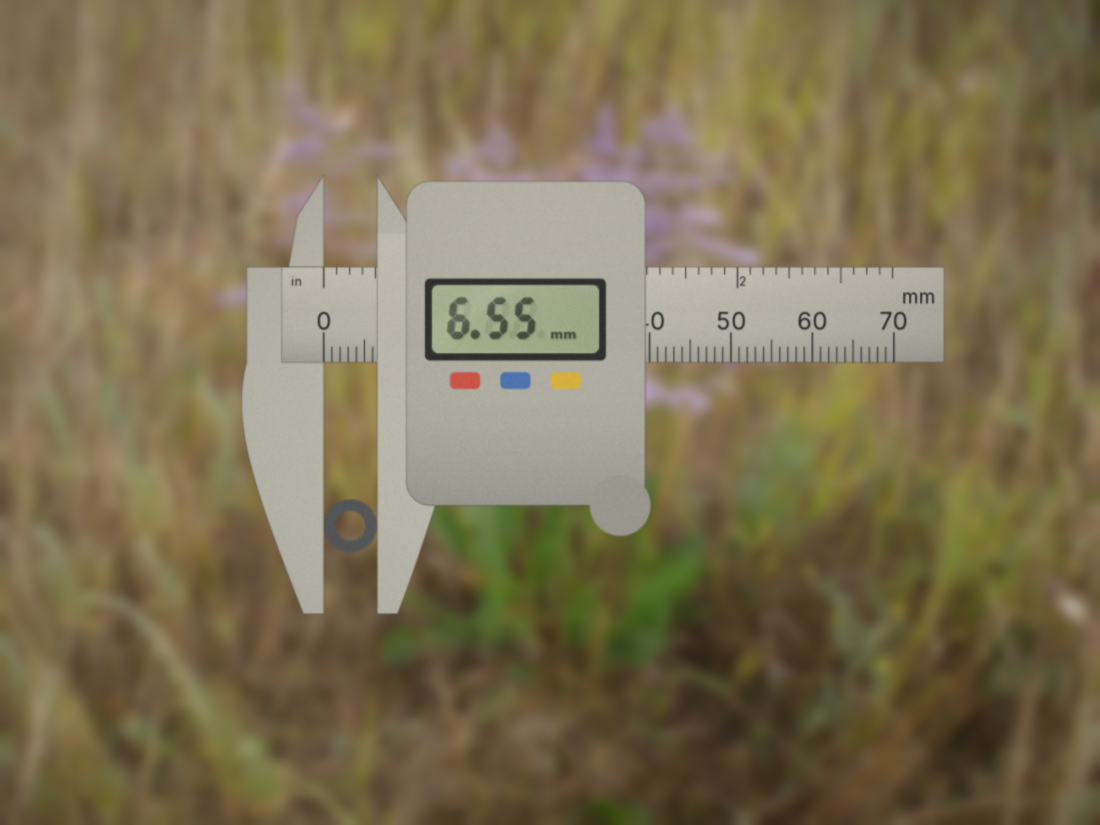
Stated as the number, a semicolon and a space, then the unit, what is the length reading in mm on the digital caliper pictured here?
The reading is 6.55; mm
